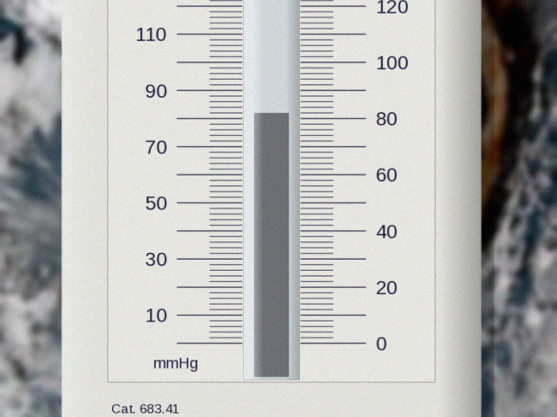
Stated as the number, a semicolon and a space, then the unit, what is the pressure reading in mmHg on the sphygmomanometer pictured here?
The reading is 82; mmHg
